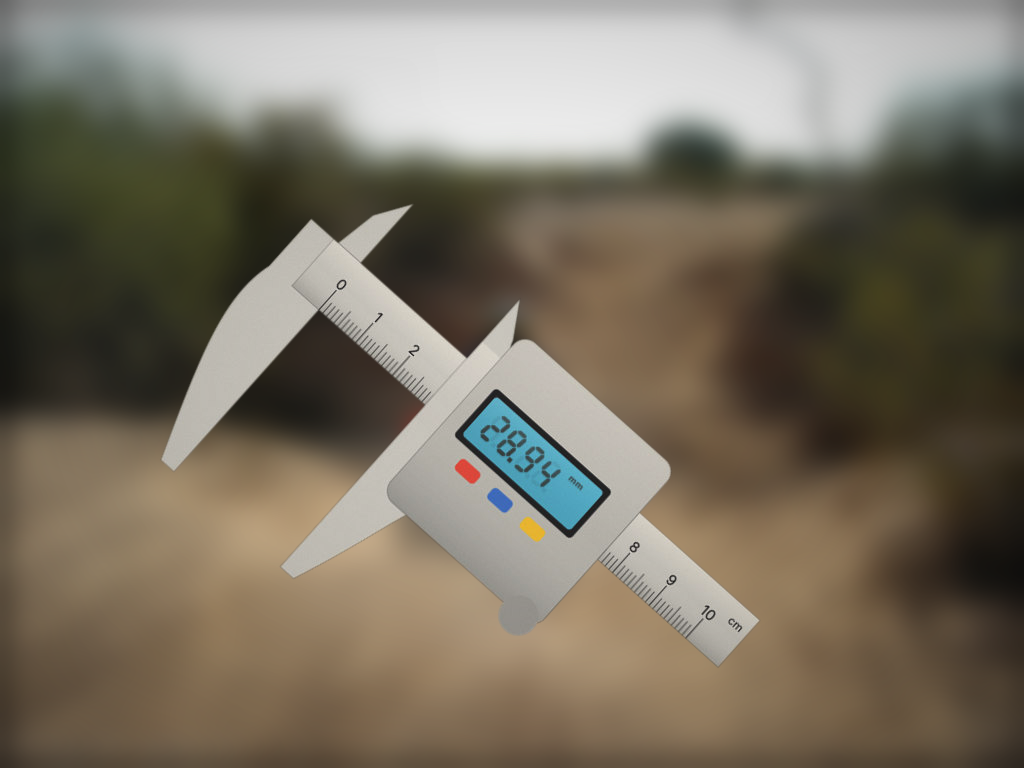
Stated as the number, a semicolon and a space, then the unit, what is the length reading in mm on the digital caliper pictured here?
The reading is 28.94; mm
